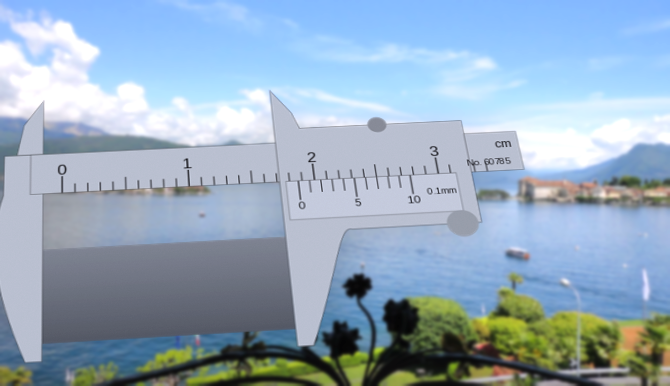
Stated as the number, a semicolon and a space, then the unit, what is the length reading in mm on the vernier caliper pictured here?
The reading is 18.7; mm
